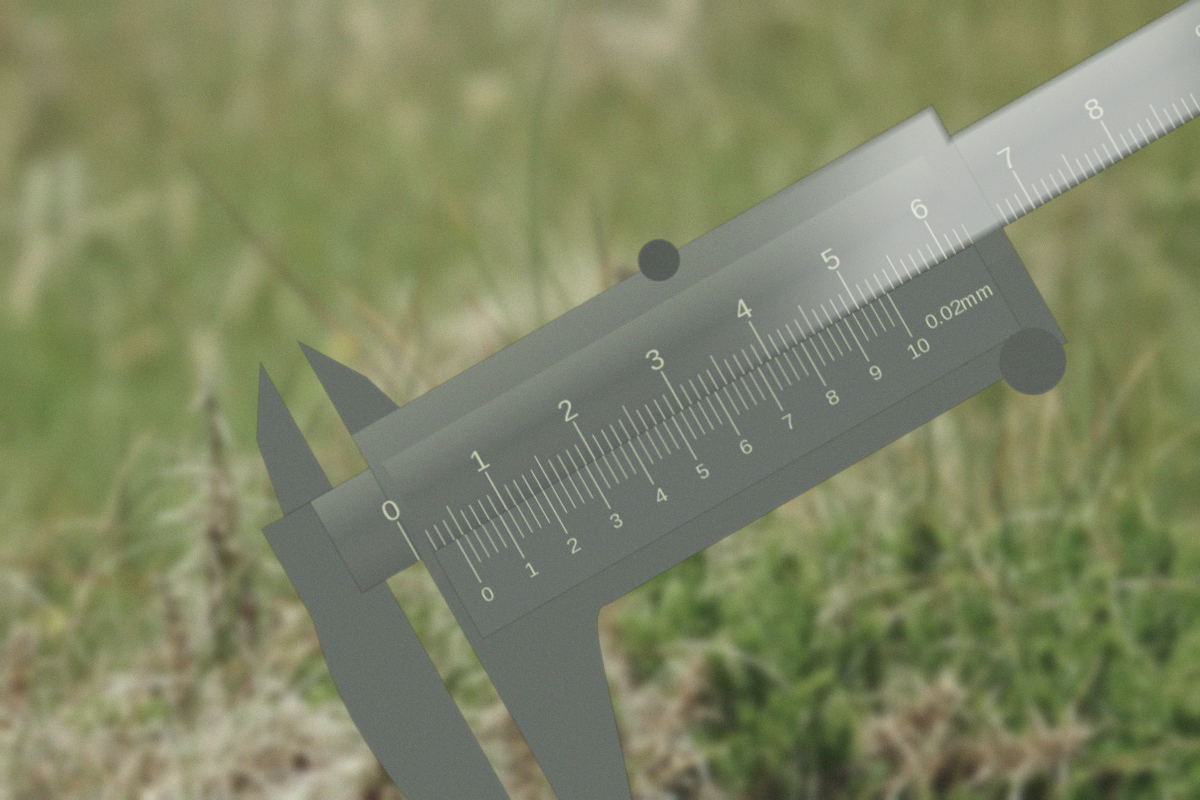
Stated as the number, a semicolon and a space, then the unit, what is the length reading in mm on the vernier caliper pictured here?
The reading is 4.2; mm
